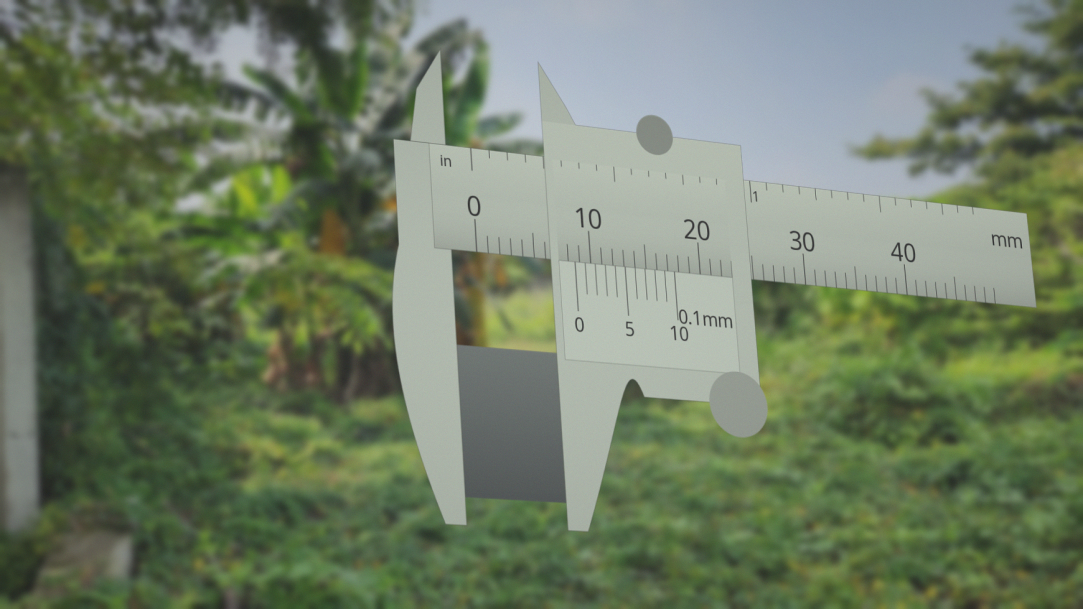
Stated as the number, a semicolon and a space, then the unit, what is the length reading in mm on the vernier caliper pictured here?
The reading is 8.6; mm
